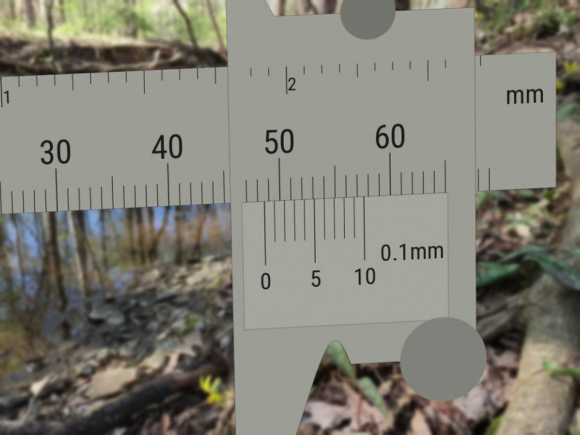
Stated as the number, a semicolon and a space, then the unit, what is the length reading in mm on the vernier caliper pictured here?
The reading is 48.6; mm
